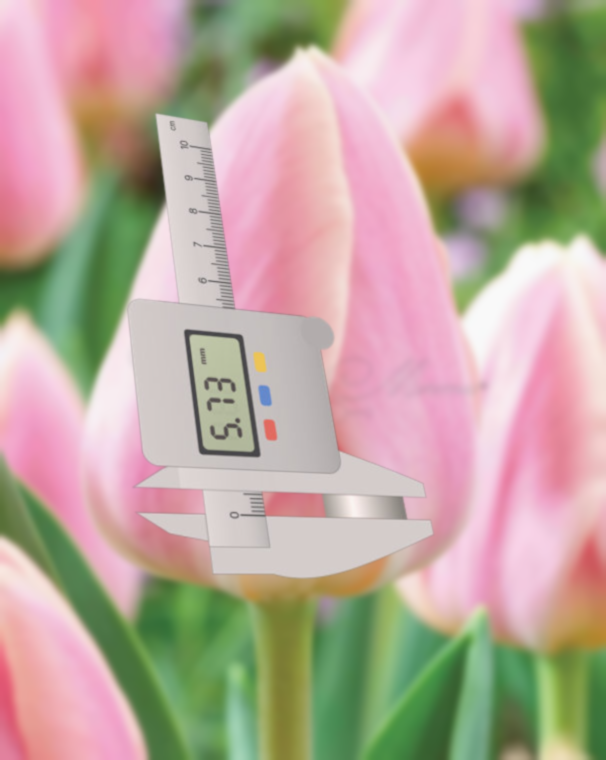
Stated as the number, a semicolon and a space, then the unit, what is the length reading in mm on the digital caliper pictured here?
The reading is 5.73; mm
